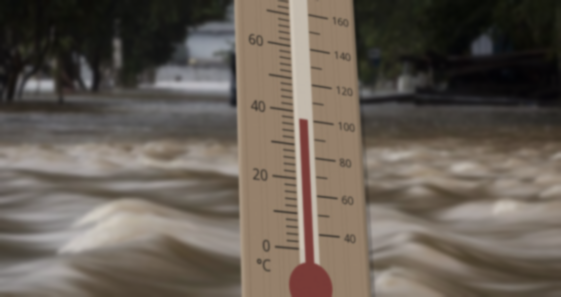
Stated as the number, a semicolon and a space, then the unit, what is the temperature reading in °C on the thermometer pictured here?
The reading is 38; °C
